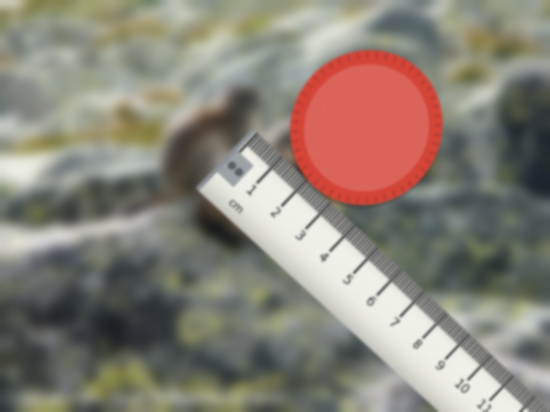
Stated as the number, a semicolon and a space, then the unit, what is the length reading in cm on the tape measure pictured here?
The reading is 4.5; cm
